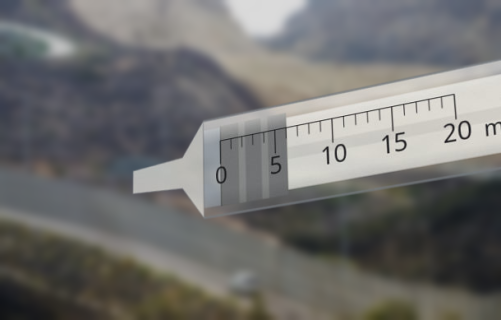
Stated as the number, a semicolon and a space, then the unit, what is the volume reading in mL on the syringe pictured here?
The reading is 0; mL
